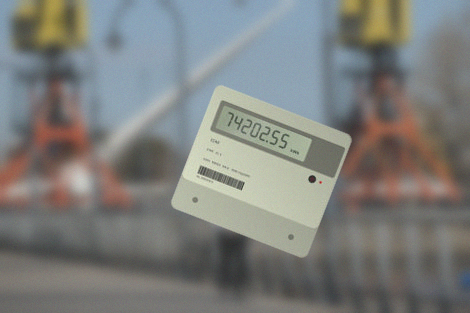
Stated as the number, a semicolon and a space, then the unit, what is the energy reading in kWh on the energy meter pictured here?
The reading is 74202.55; kWh
